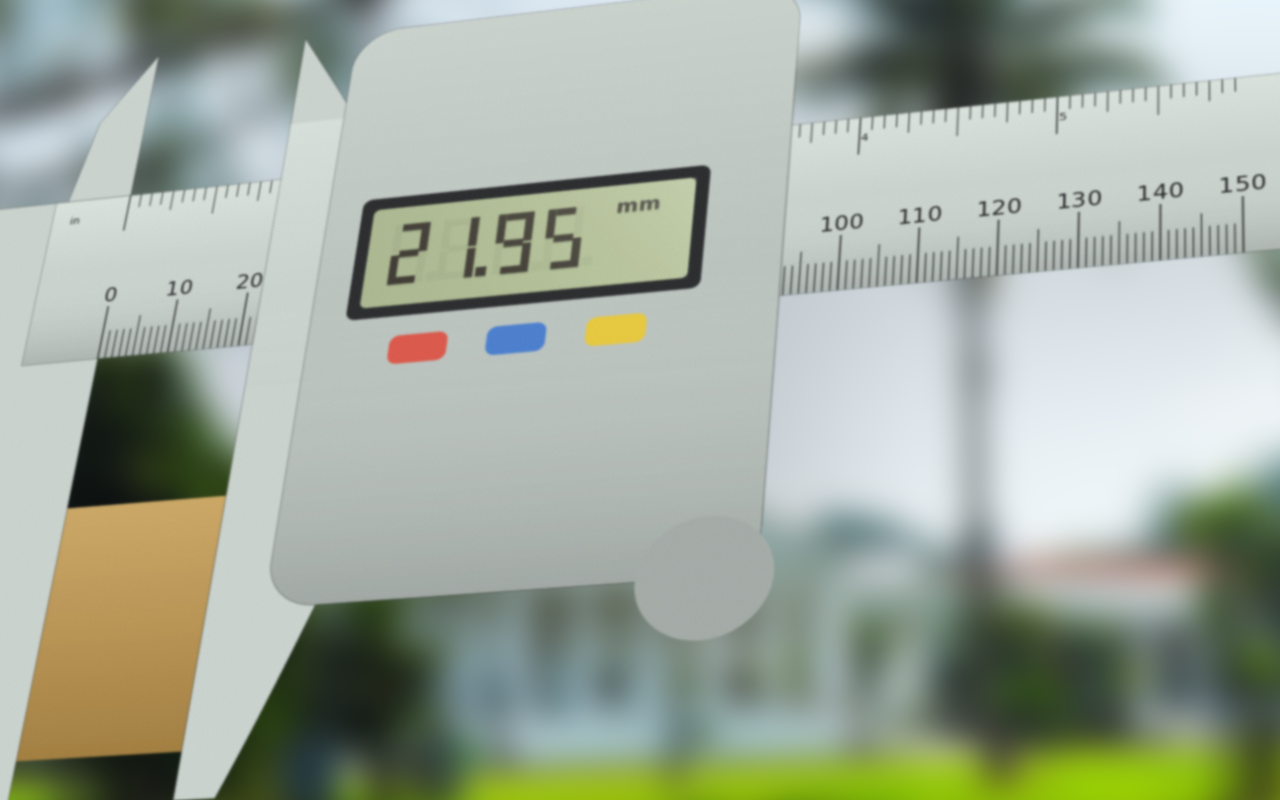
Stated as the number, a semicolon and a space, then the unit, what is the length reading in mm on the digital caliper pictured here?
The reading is 21.95; mm
